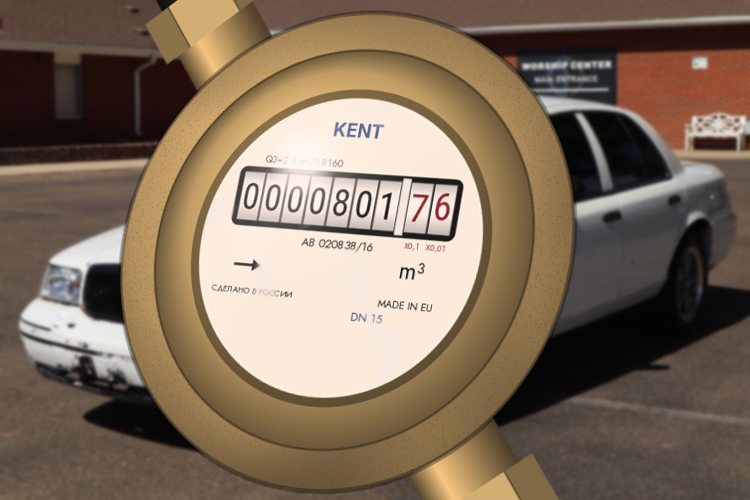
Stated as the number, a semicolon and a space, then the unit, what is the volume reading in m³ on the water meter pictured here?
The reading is 801.76; m³
